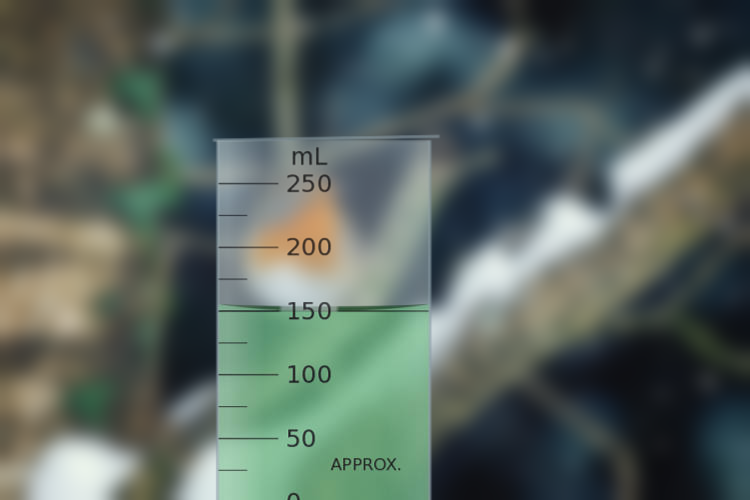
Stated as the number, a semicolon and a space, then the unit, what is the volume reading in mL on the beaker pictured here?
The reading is 150; mL
